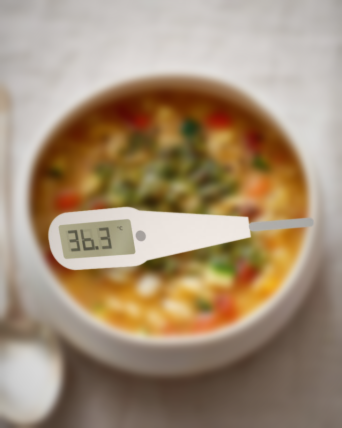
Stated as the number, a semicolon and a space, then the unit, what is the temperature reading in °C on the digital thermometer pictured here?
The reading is 36.3; °C
